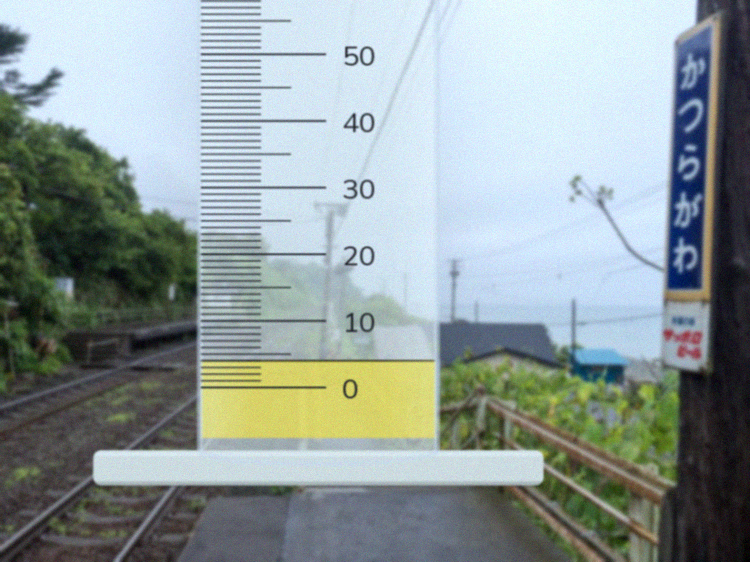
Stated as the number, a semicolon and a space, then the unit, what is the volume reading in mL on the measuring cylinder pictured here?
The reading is 4; mL
